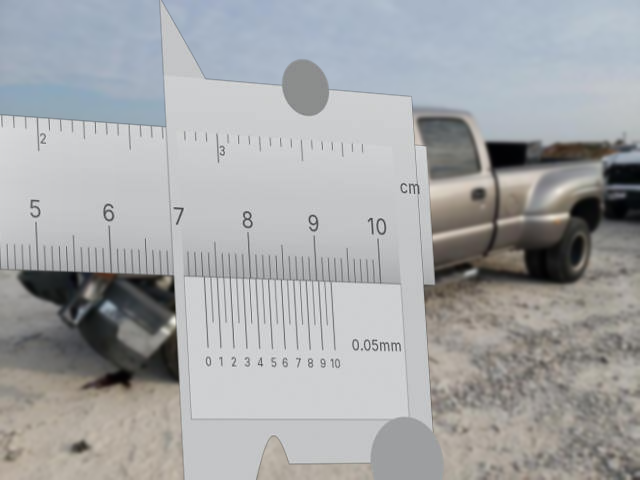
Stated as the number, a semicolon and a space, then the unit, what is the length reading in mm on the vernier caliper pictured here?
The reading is 73.2; mm
